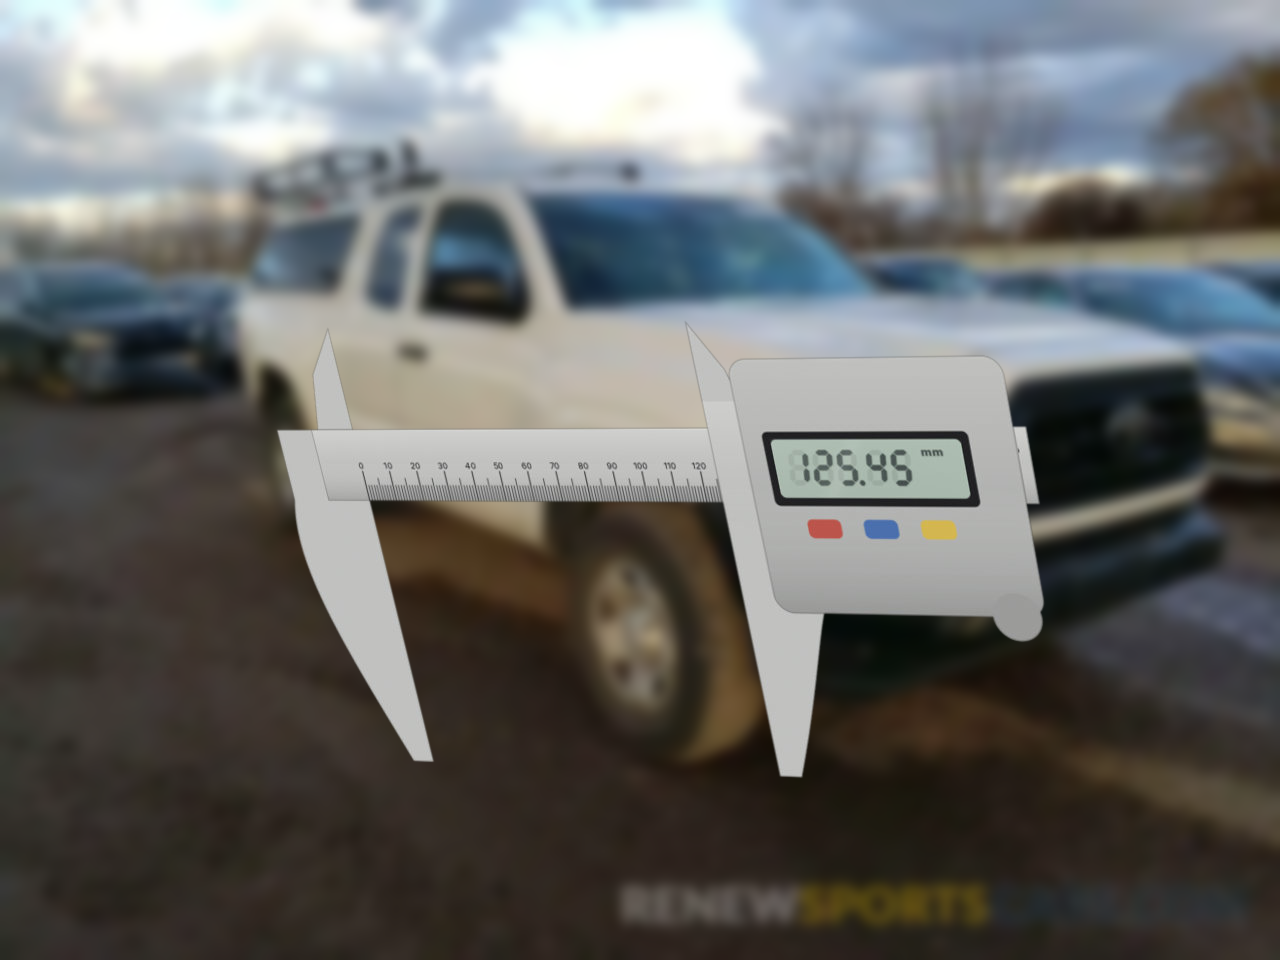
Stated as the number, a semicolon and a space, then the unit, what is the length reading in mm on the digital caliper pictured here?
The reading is 125.45; mm
